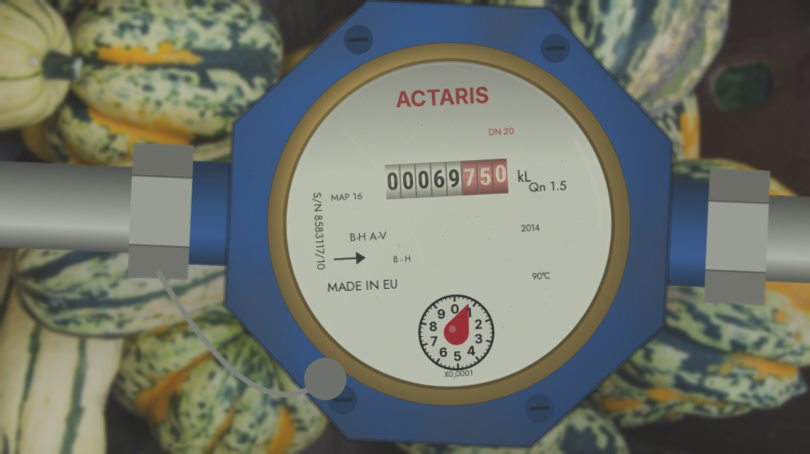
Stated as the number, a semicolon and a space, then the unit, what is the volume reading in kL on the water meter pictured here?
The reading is 69.7500; kL
